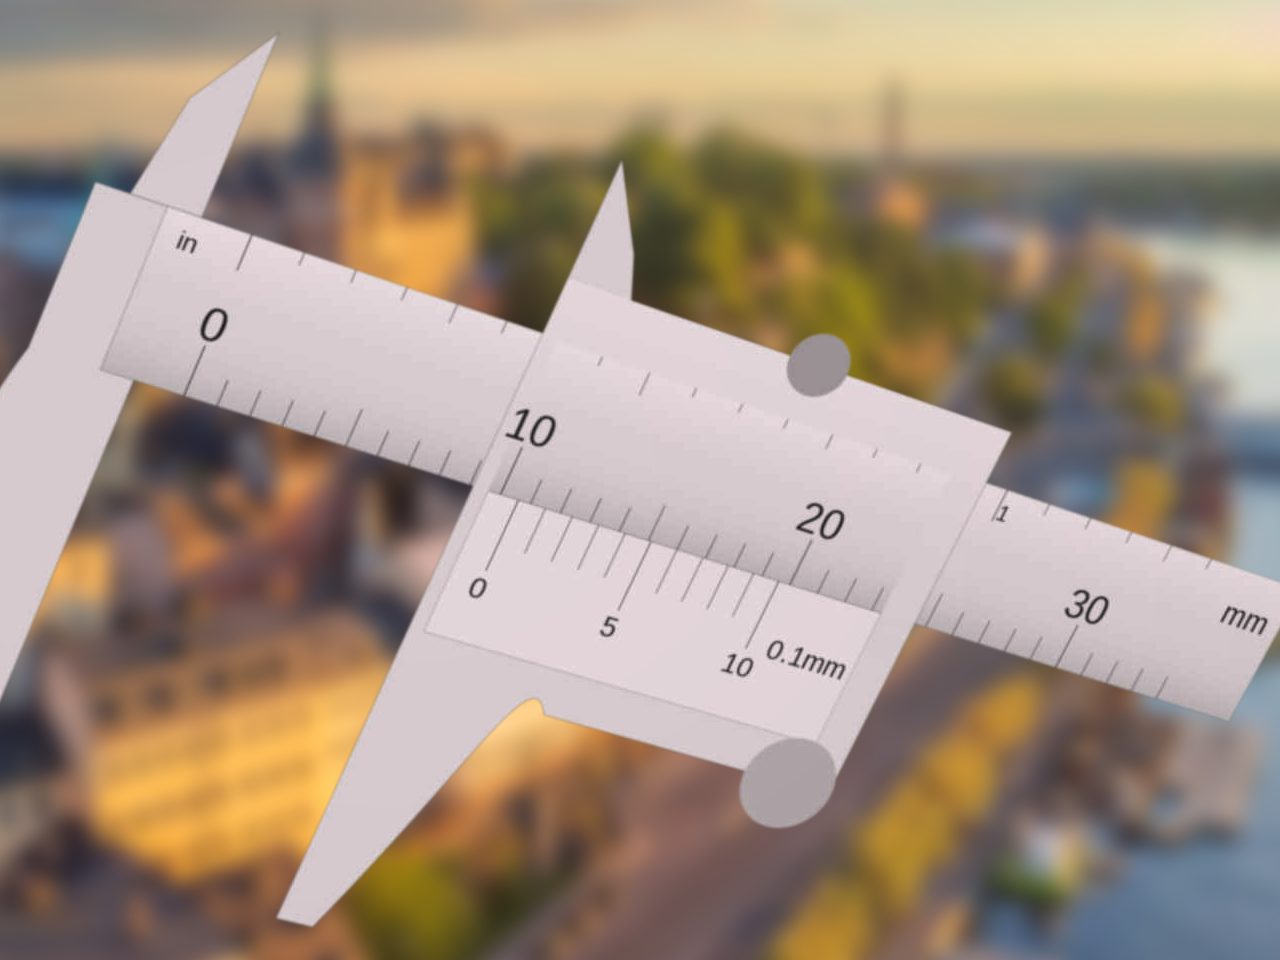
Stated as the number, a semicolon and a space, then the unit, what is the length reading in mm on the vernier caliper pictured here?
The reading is 10.6; mm
